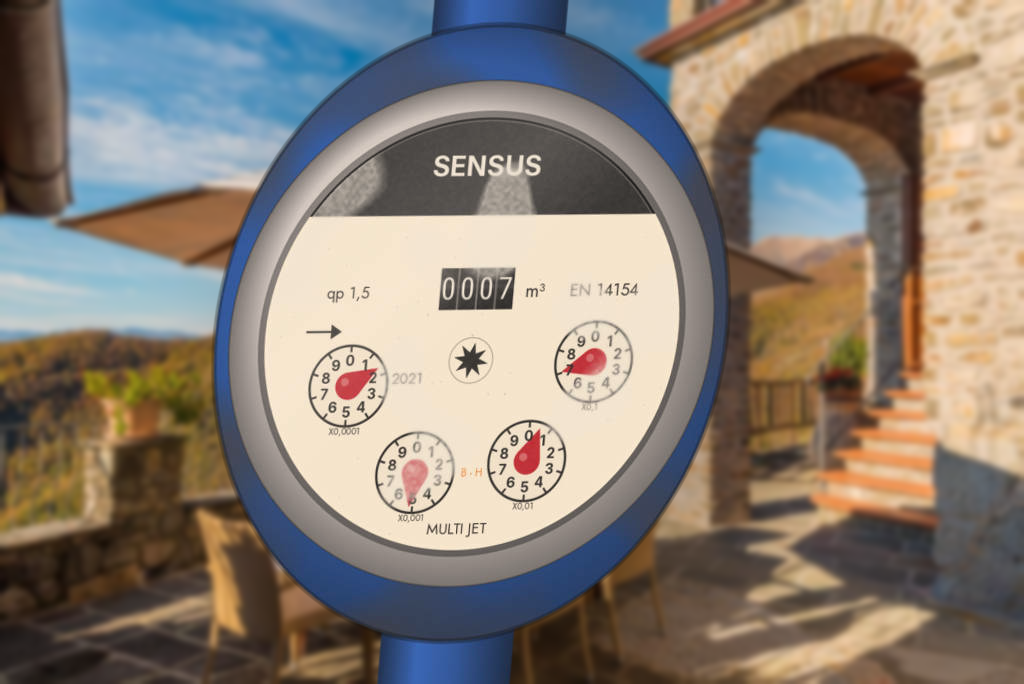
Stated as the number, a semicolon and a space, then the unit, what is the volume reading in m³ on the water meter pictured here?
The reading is 7.7051; m³
